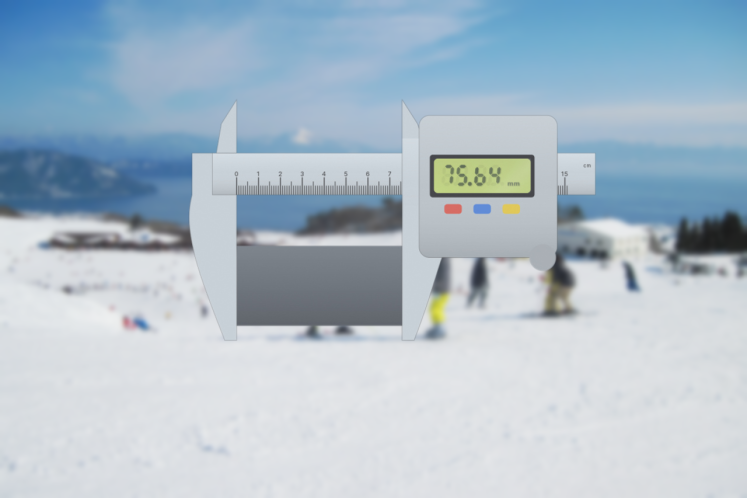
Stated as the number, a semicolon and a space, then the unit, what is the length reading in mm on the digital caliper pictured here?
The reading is 75.64; mm
